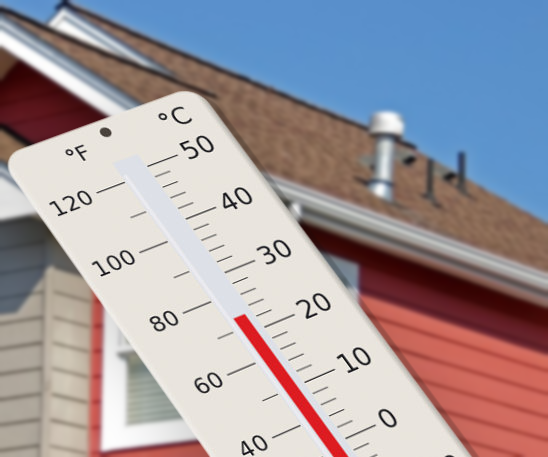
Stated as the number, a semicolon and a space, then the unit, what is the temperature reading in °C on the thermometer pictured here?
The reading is 23; °C
